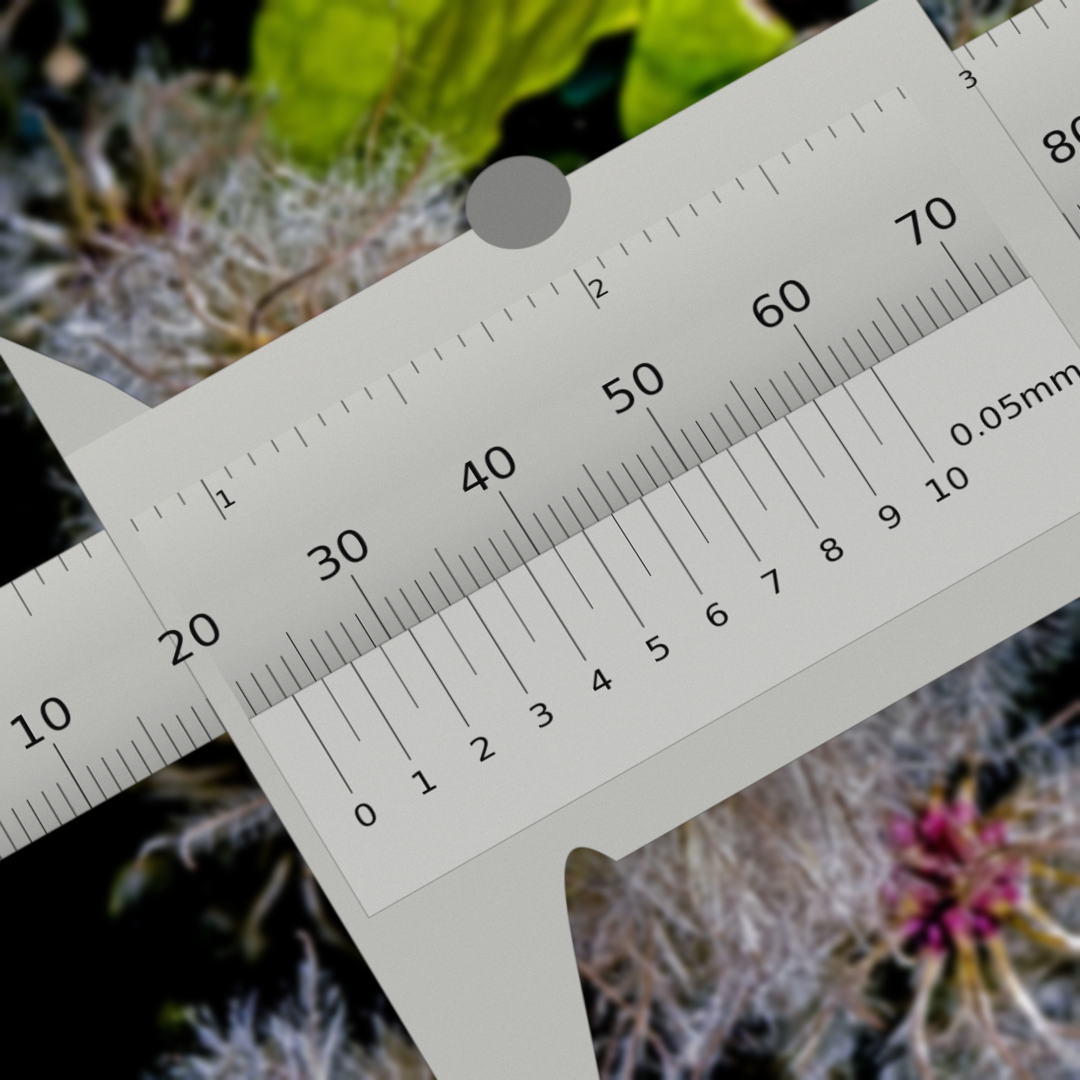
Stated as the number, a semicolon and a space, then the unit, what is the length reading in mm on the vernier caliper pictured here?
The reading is 23.4; mm
